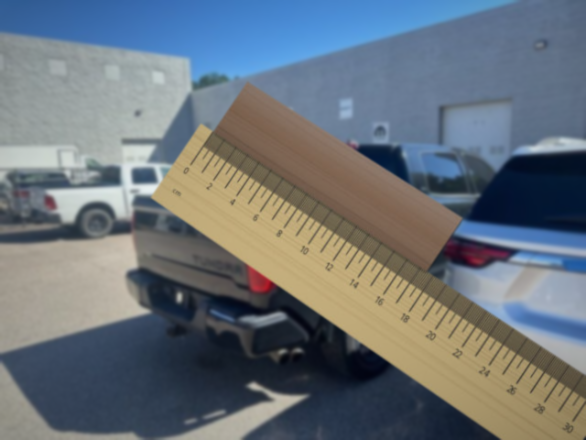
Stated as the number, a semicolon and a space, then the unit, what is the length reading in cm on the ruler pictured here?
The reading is 17.5; cm
